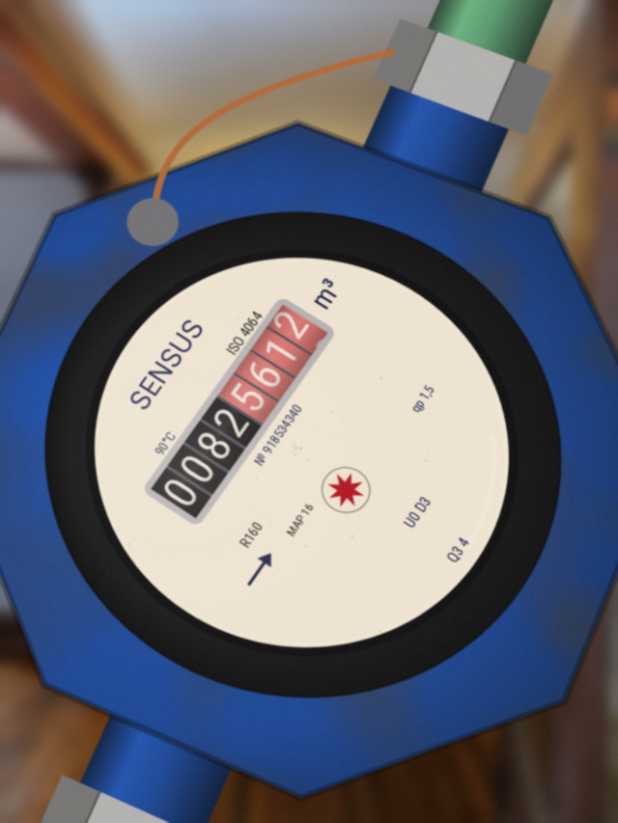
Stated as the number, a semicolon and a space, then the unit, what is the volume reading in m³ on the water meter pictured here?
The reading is 82.5612; m³
